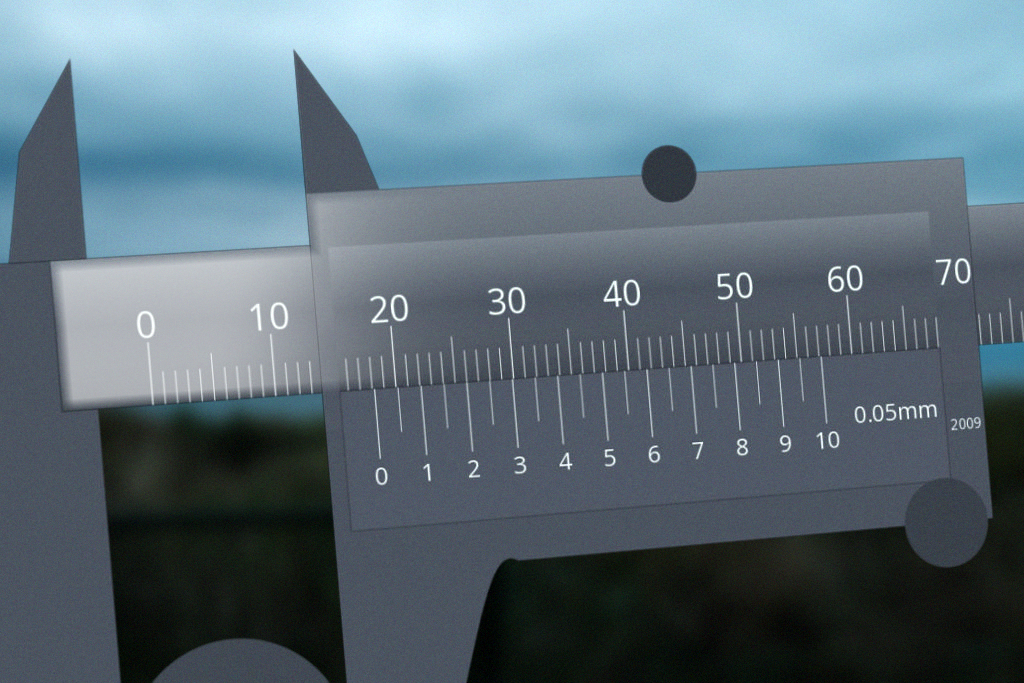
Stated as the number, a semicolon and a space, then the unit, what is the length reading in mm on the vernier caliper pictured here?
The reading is 18.2; mm
